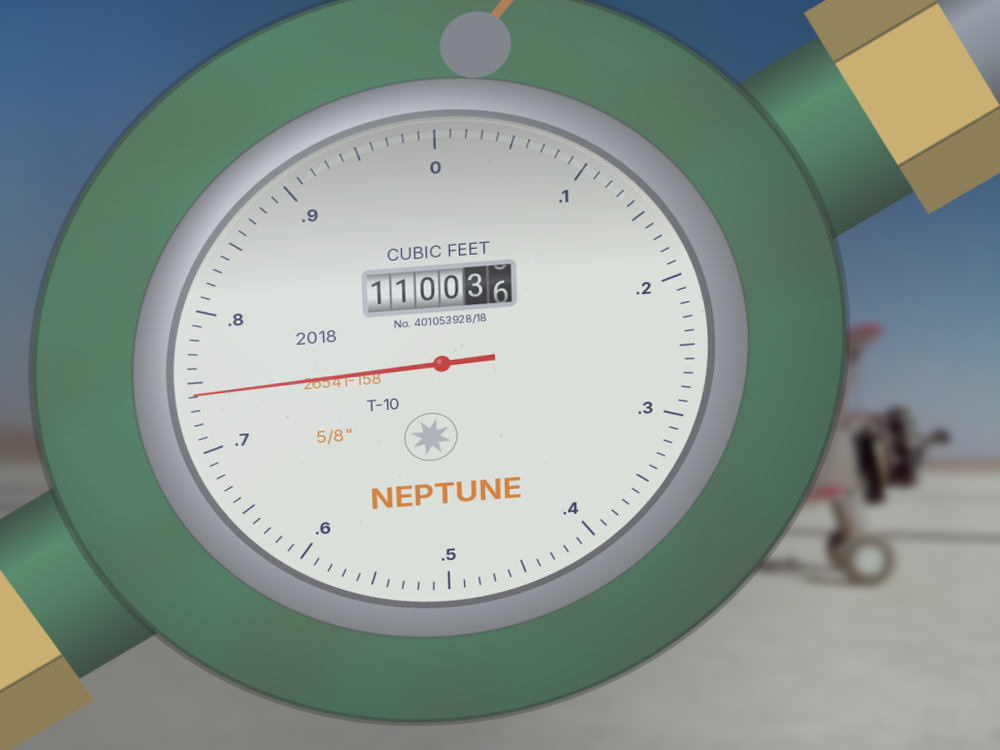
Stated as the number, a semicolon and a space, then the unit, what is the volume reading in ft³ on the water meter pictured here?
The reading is 110035.74; ft³
